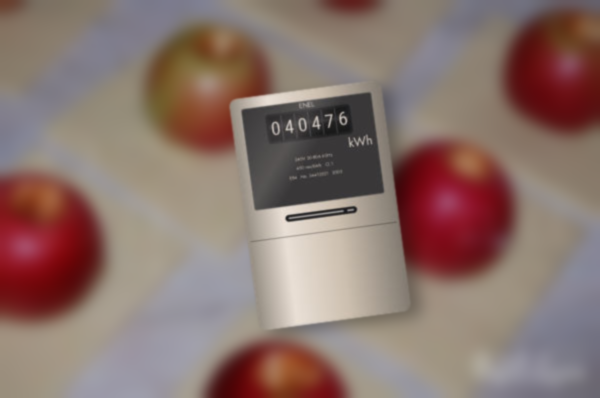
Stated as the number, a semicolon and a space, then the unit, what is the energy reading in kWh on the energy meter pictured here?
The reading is 40476; kWh
